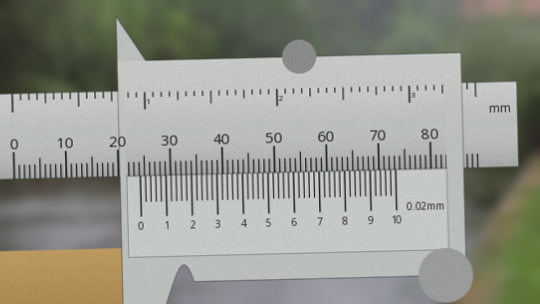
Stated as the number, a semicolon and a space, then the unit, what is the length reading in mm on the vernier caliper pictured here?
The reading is 24.2; mm
